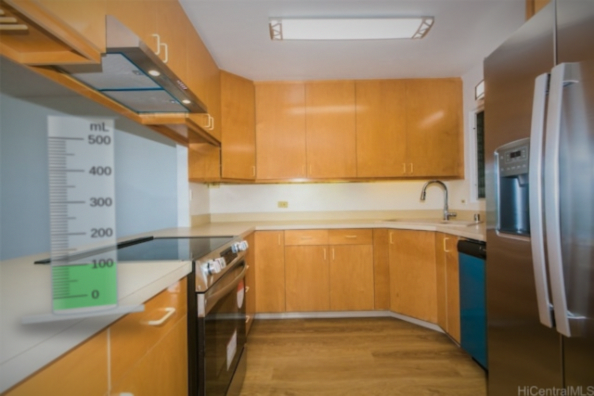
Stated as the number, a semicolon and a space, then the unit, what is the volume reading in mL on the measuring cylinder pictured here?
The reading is 100; mL
